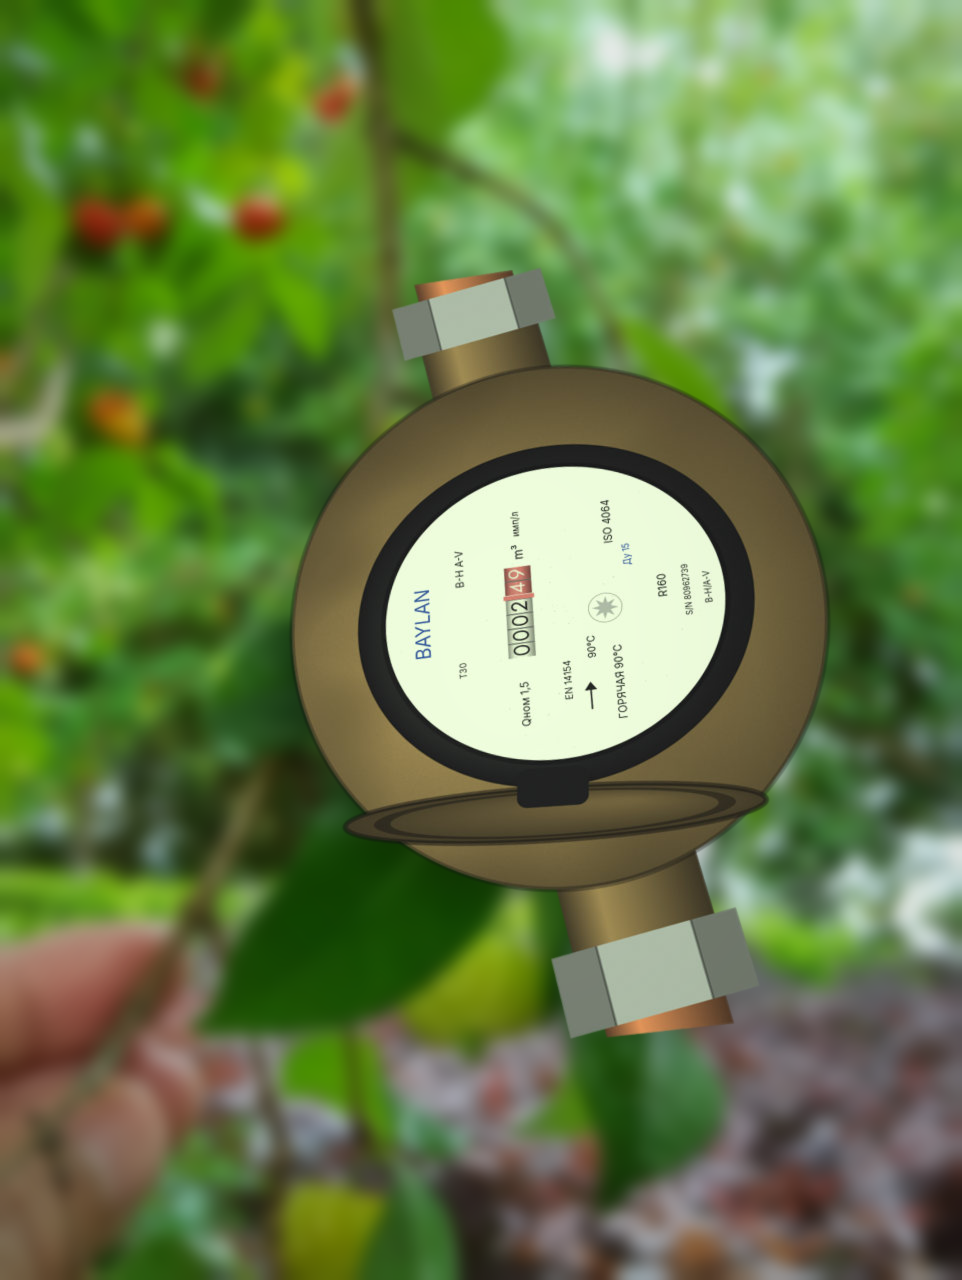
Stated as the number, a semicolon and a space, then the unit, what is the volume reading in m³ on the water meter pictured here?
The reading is 2.49; m³
